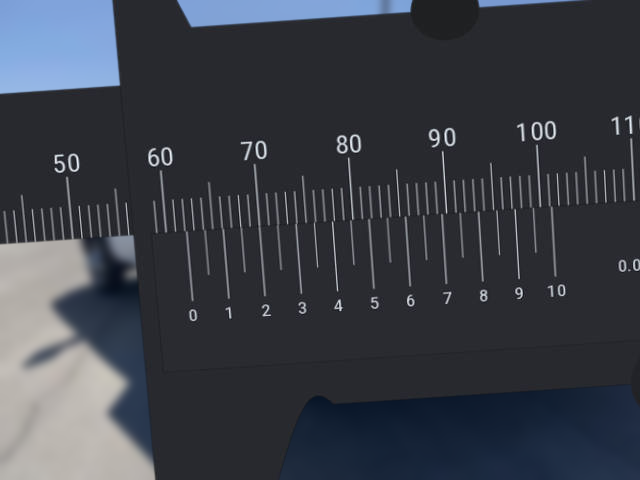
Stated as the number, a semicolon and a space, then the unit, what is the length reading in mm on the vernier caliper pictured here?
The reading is 62.2; mm
